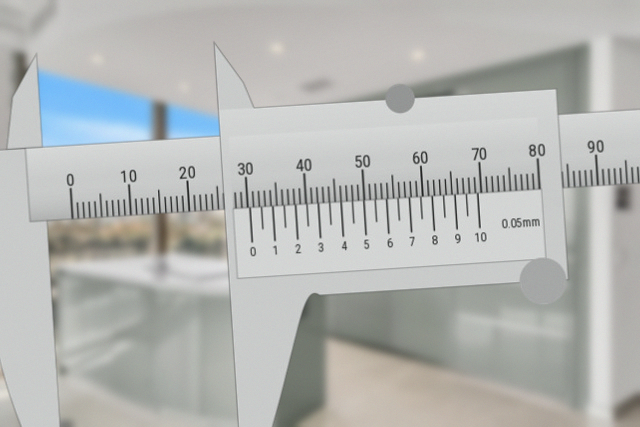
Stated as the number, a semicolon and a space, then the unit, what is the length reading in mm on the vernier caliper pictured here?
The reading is 30.4; mm
